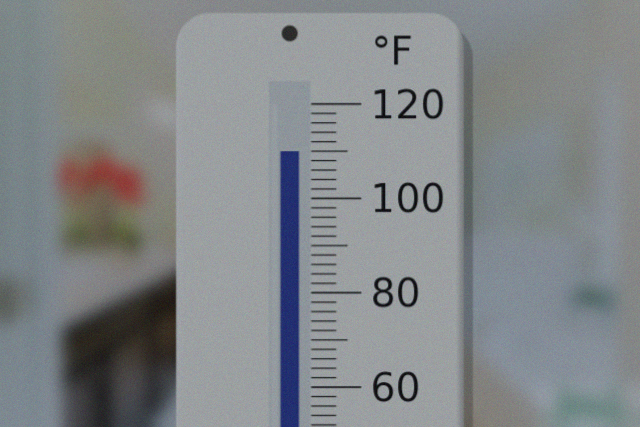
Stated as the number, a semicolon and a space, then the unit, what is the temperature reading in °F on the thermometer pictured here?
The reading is 110; °F
